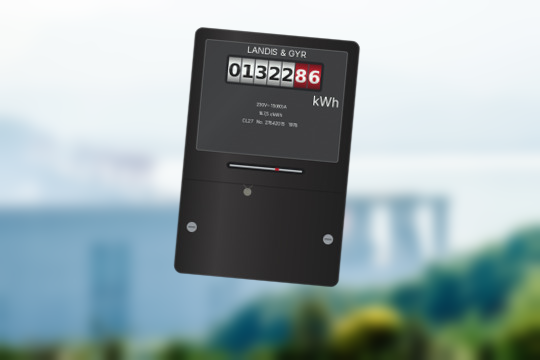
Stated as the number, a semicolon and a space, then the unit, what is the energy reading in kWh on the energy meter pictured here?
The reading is 1322.86; kWh
